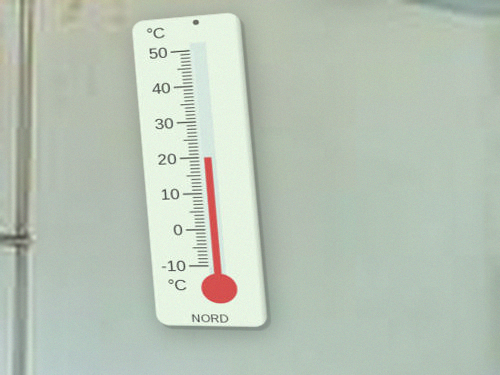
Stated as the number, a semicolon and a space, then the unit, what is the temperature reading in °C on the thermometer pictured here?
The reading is 20; °C
